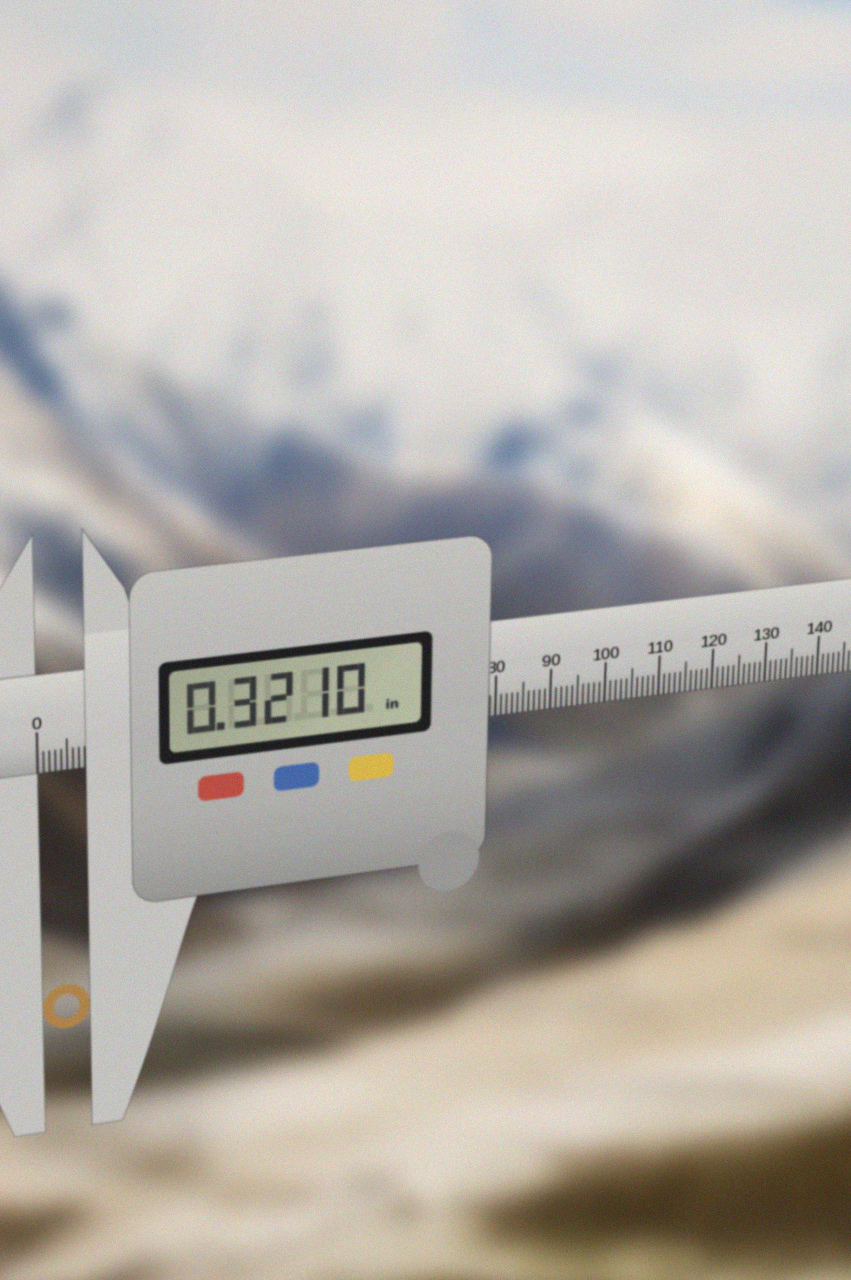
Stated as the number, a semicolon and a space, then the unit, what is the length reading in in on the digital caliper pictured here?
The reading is 0.3210; in
